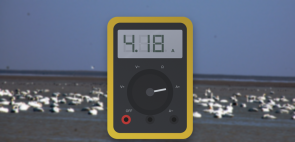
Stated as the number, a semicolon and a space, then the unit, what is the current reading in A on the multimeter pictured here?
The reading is 4.18; A
